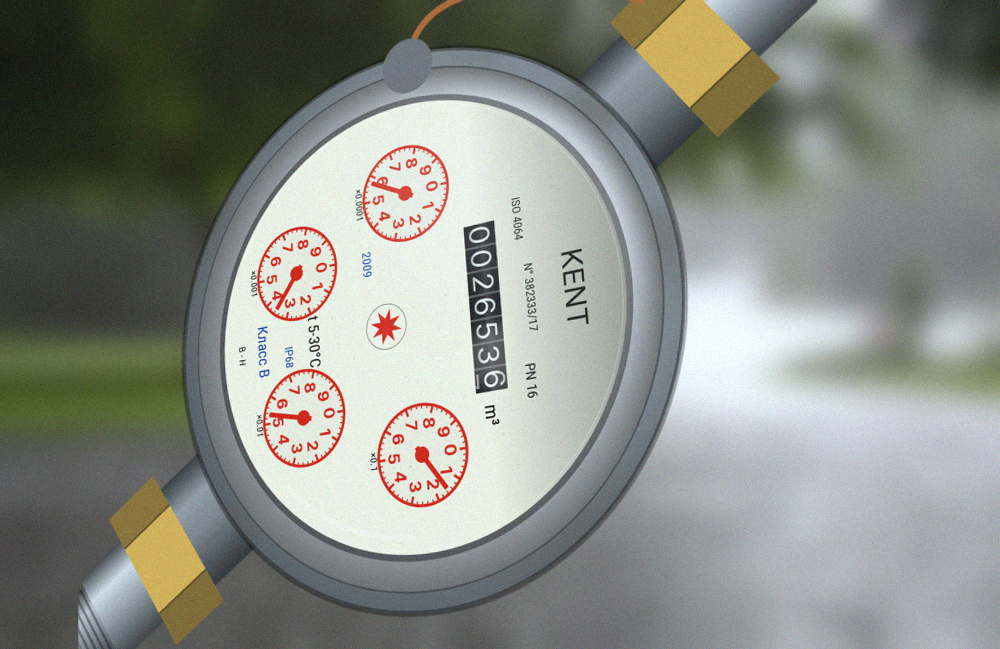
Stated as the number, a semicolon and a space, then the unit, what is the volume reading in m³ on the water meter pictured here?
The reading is 26536.1535; m³
